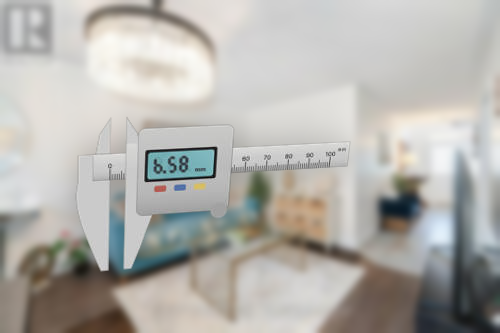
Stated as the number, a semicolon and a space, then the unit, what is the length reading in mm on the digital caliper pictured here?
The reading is 6.58; mm
